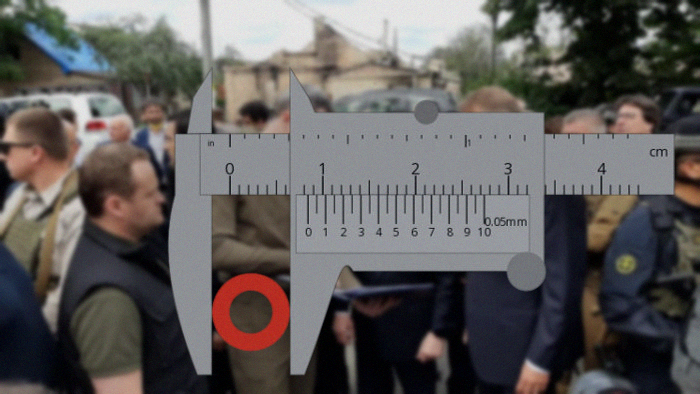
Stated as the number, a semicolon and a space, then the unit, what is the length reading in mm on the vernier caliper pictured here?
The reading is 8.4; mm
